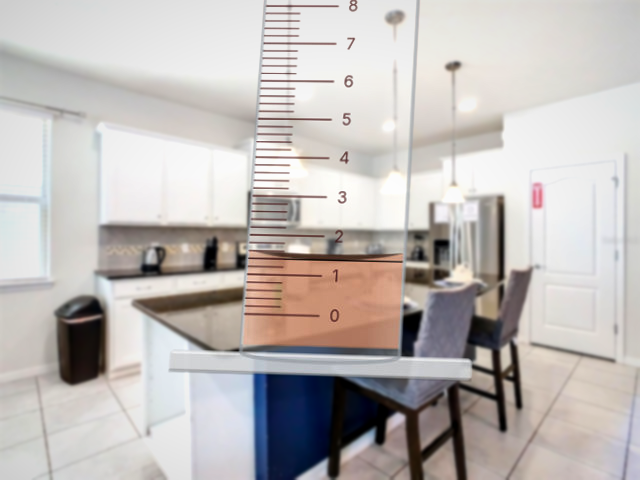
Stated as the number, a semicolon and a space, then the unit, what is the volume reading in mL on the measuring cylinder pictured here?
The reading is 1.4; mL
